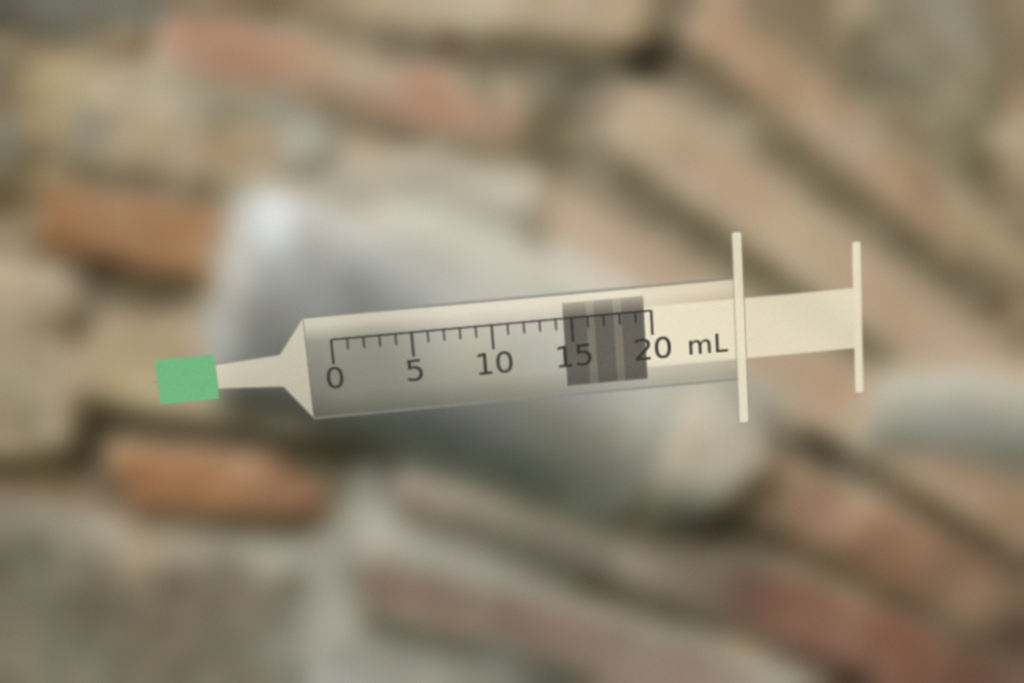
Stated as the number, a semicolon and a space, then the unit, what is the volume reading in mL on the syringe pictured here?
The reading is 14.5; mL
